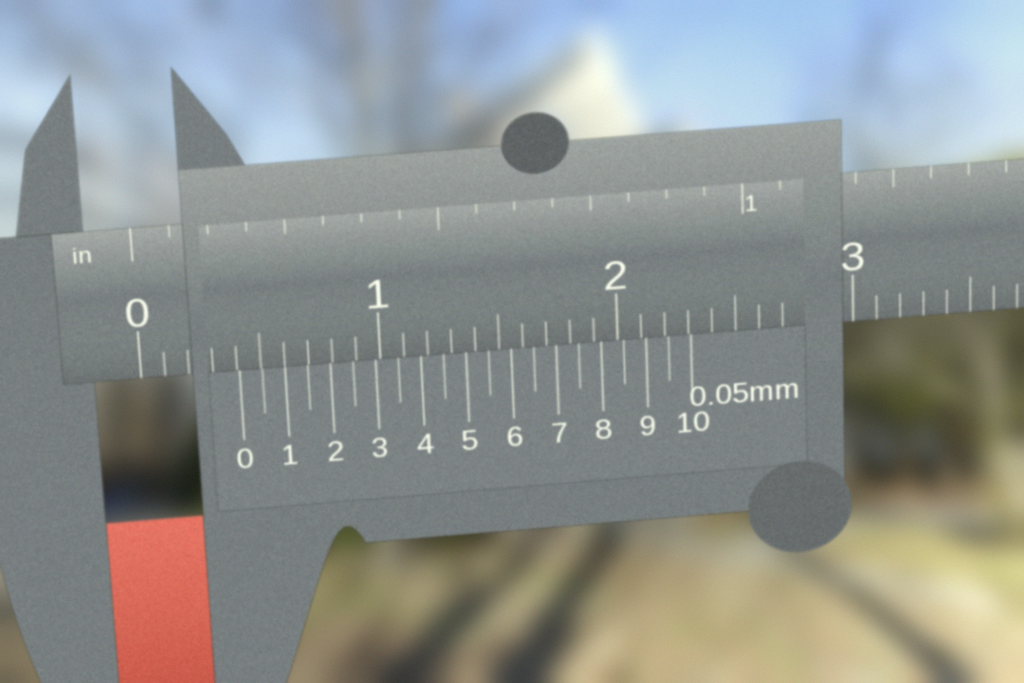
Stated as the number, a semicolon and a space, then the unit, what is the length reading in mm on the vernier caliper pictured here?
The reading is 4.1; mm
